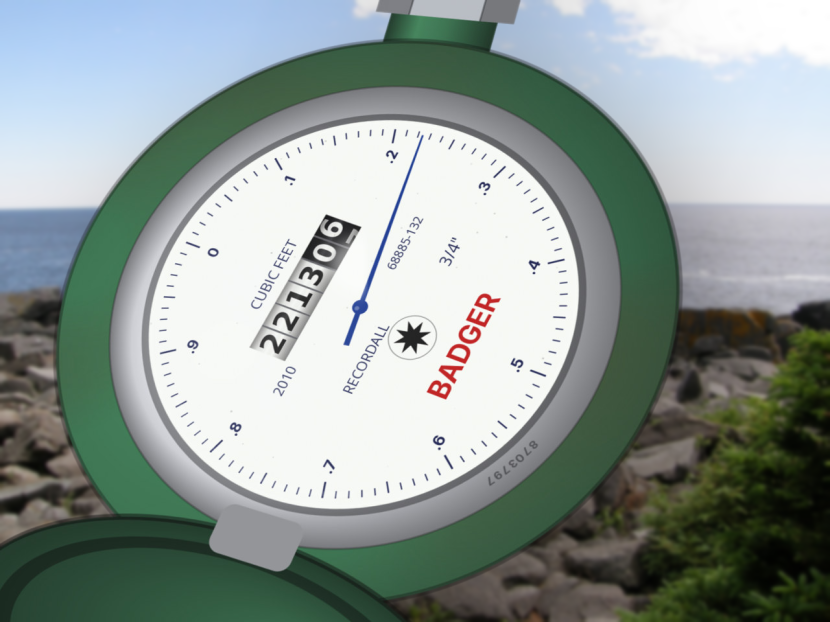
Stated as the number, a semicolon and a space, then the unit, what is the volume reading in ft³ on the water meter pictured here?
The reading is 221306.22; ft³
